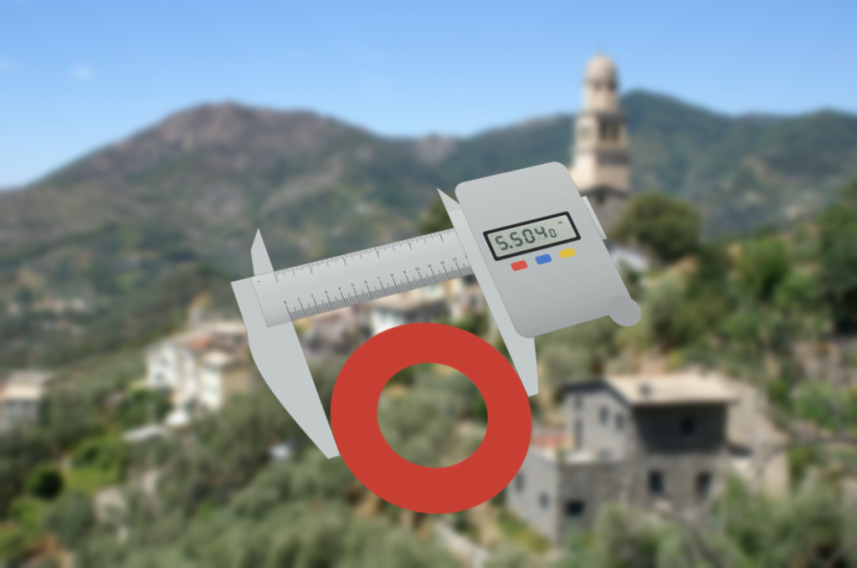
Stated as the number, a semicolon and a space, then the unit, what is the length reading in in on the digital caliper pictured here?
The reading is 5.5040; in
